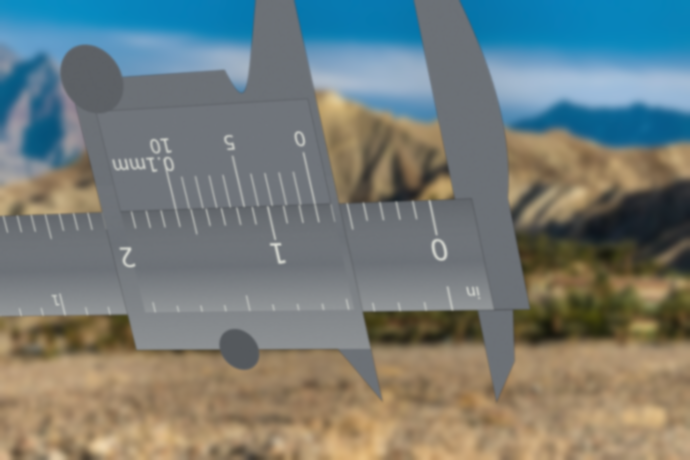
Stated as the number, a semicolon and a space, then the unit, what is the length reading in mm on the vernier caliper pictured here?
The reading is 7.0; mm
